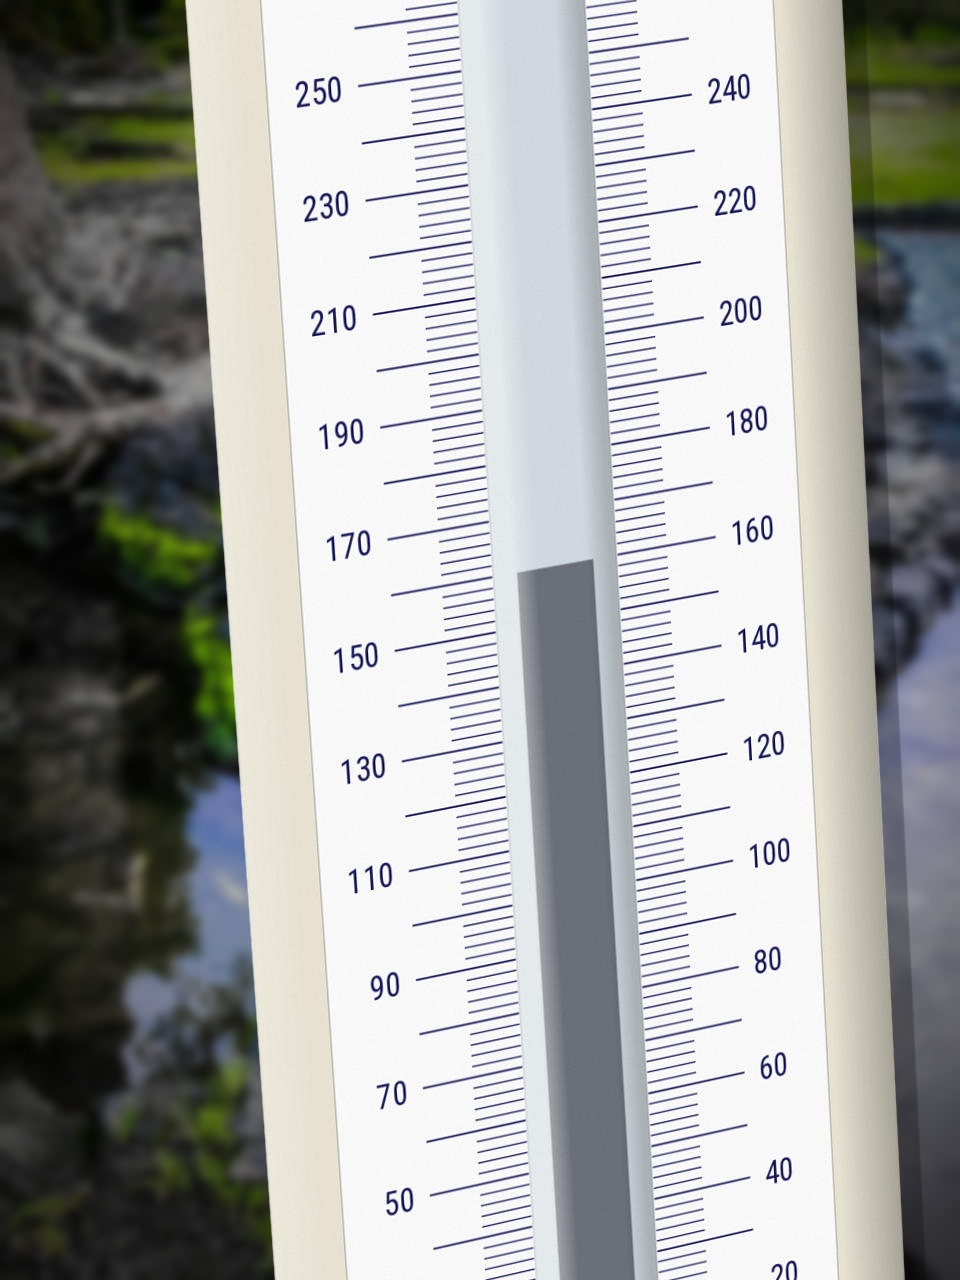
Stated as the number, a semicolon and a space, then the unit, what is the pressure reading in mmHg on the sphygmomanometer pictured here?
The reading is 160; mmHg
